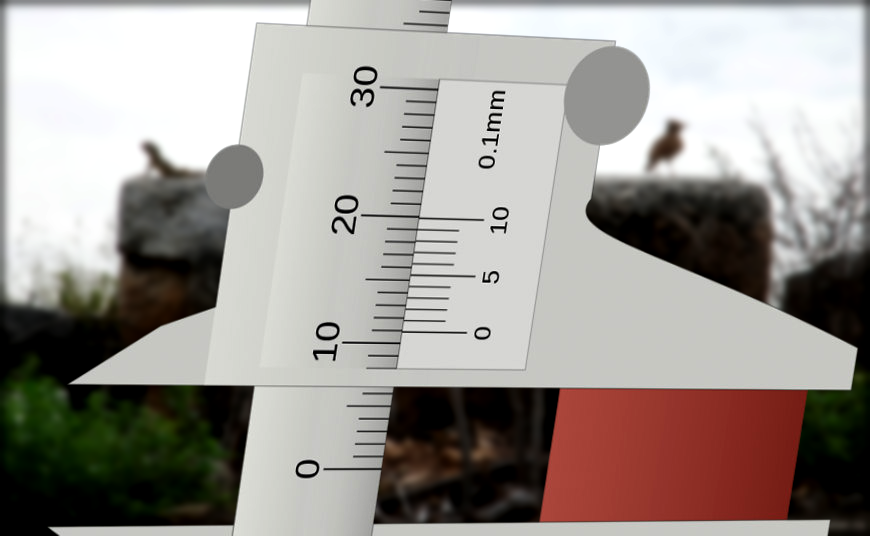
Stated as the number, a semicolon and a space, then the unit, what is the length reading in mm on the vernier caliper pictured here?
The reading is 10.9; mm
